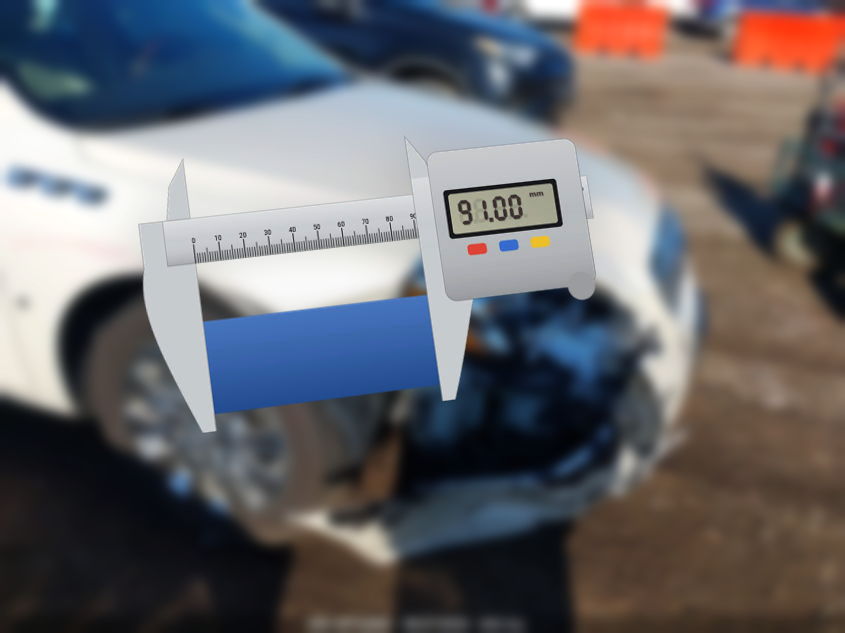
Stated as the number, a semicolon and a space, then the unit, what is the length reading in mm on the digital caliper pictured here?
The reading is 91.00; mm
